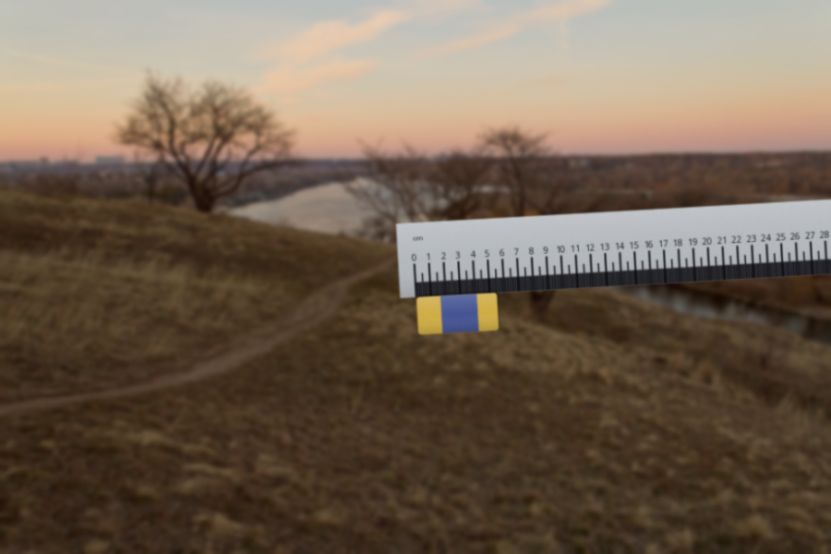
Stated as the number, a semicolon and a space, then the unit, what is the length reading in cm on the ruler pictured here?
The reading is 5.5; cm
